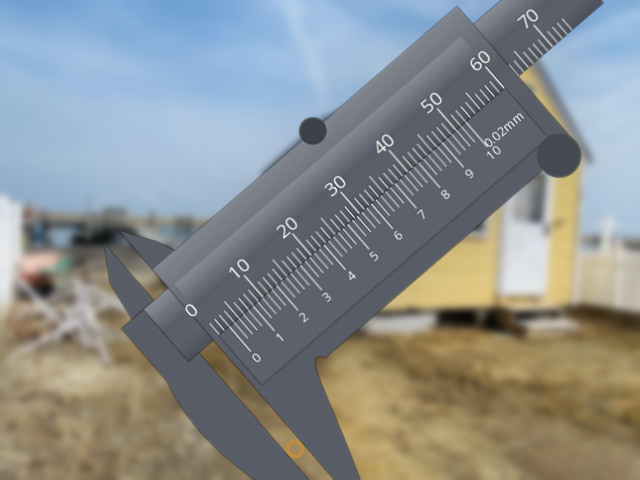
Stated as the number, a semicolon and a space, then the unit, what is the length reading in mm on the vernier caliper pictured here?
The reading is 3.0; mm
